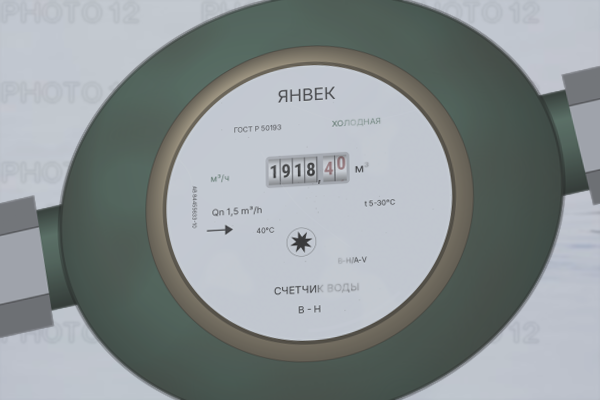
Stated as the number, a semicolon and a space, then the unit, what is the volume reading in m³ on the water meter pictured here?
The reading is 1918.40; m³
